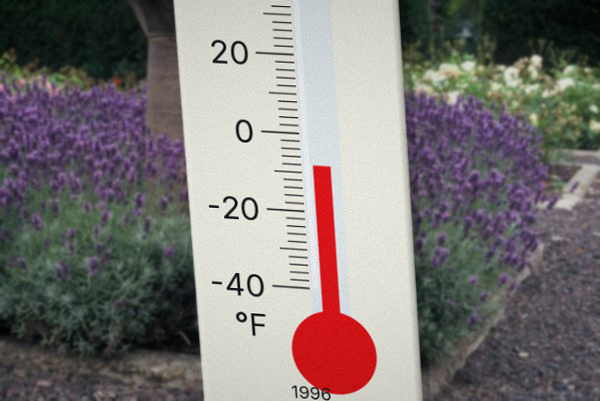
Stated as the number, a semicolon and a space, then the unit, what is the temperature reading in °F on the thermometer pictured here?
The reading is -8; °F
